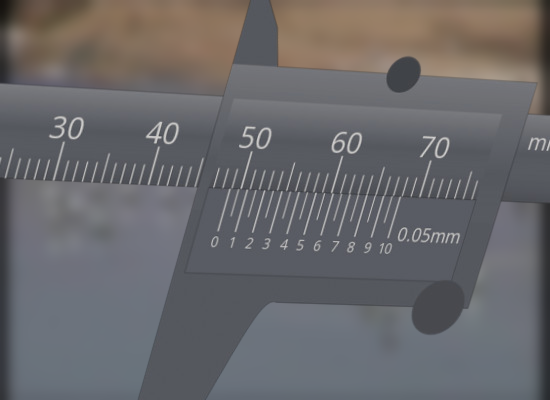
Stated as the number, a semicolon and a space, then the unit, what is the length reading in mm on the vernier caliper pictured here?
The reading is 48.8; mm
